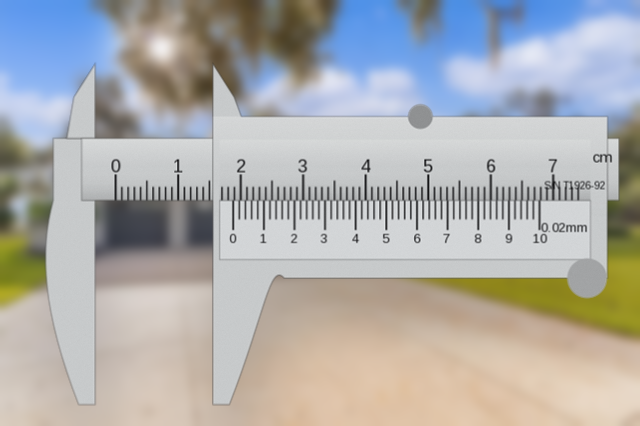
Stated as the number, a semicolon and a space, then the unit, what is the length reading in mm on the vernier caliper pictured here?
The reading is 18.8; mm
